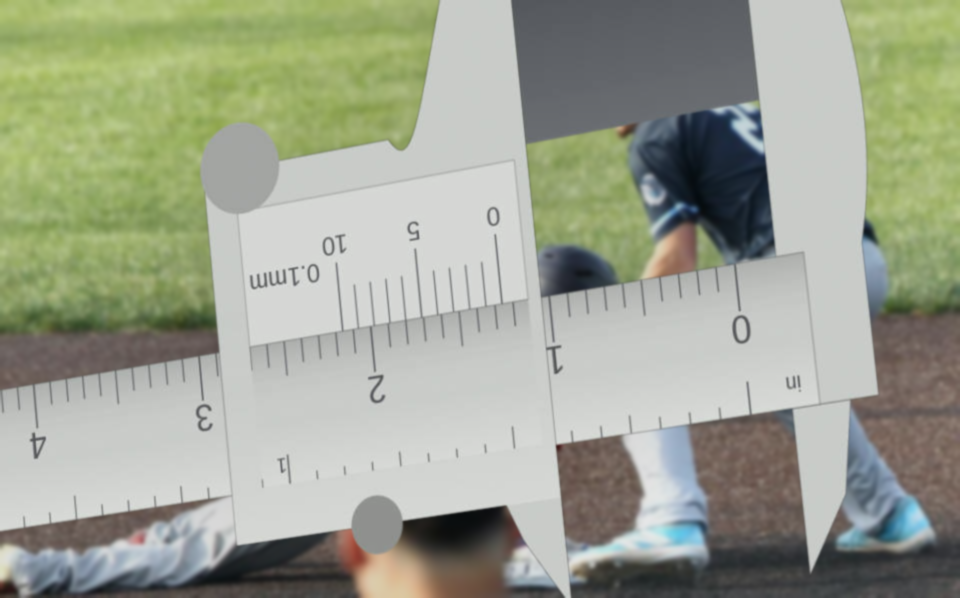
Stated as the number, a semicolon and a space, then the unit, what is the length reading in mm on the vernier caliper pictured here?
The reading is 12.6; mm
